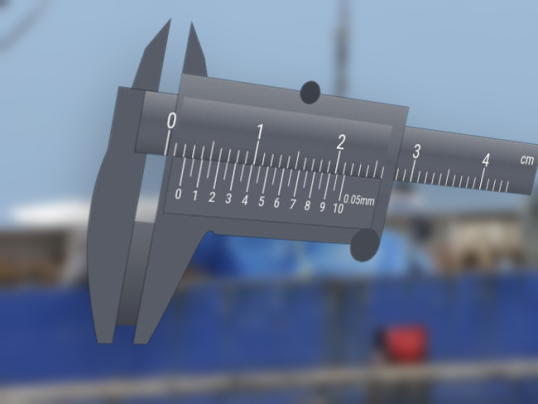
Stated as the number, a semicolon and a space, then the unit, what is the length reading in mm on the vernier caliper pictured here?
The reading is 2.2; mm
